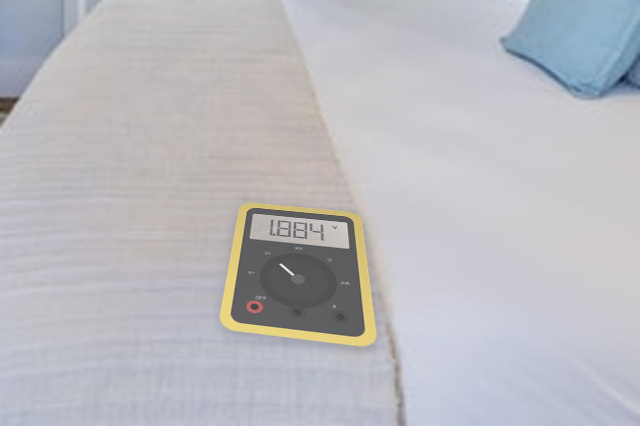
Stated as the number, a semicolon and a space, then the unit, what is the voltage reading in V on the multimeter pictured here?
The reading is 1.884; V
